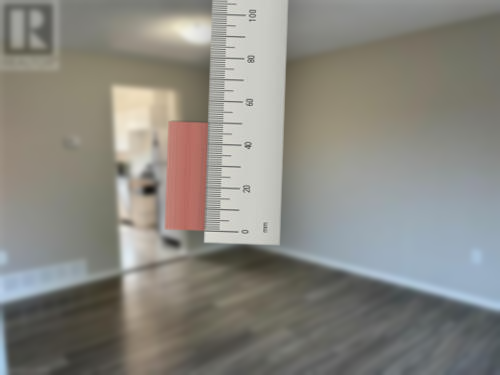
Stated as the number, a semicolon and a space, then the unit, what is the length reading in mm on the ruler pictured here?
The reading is 50; mm
